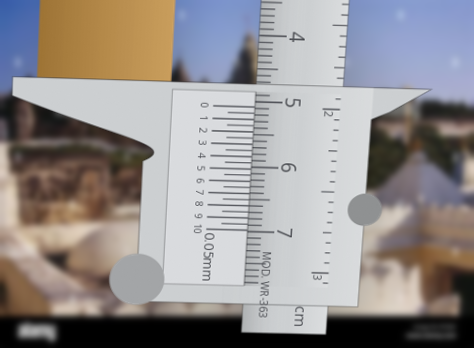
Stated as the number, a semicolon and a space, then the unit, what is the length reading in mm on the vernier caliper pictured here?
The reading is 50.8; mm
